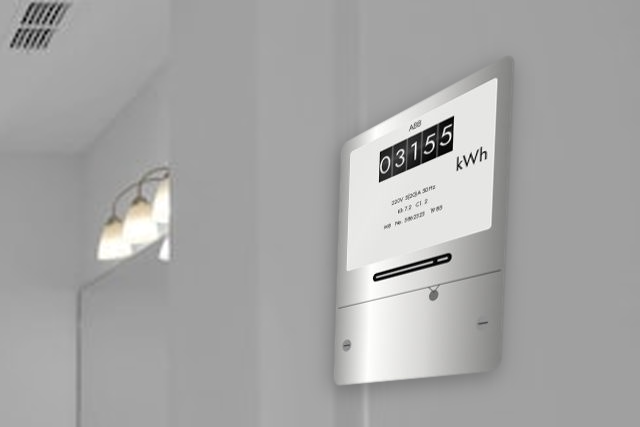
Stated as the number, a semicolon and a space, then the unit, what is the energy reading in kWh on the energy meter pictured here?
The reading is 3155; kWh
